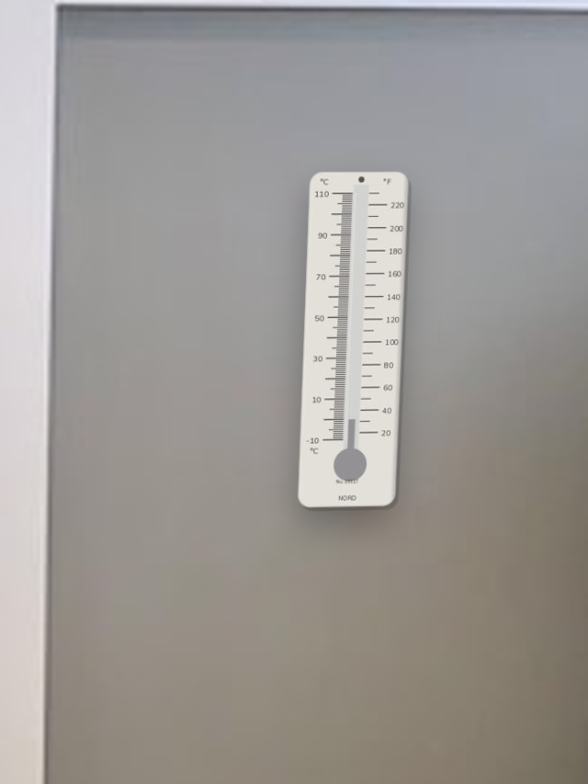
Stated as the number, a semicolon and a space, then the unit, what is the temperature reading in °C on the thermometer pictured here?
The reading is 0; °C
